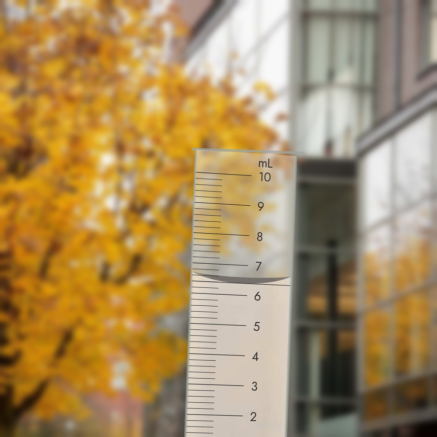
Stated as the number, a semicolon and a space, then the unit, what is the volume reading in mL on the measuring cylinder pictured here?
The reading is 6.4; mL
